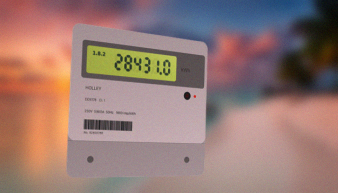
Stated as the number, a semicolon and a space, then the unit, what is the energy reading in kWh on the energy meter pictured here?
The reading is 28431.0; kWh
